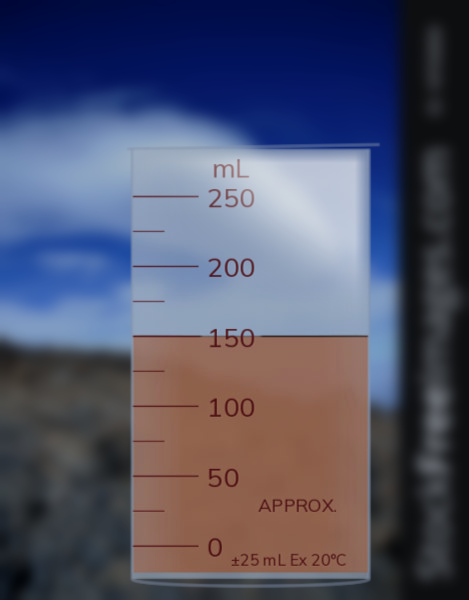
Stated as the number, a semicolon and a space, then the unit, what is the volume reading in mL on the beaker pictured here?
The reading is 150; mL
